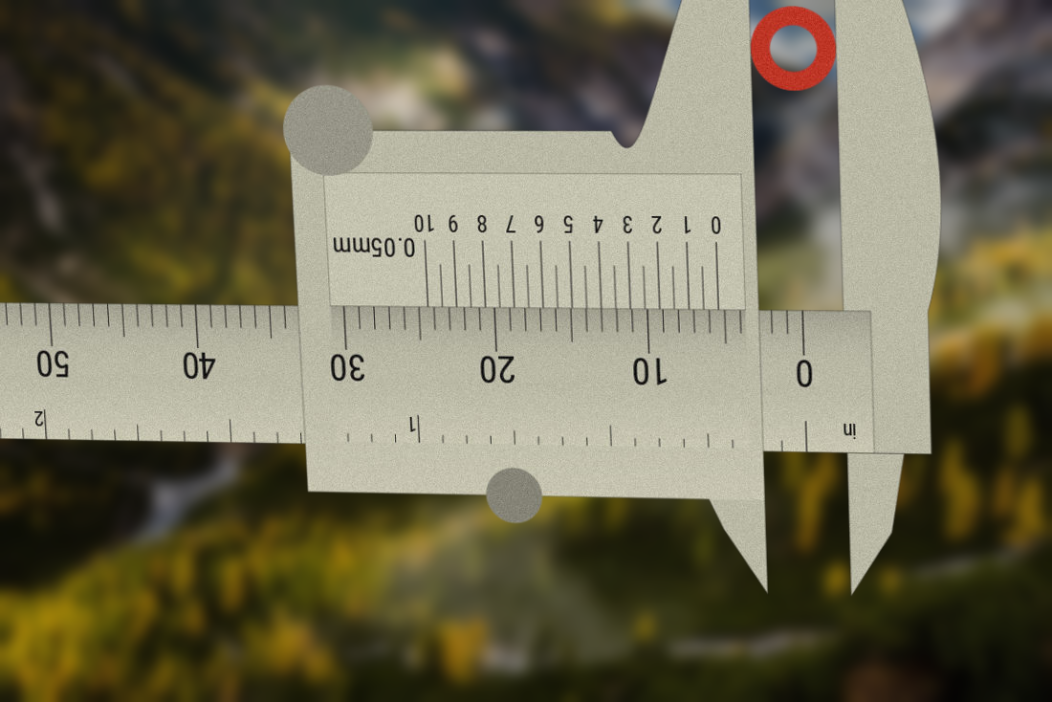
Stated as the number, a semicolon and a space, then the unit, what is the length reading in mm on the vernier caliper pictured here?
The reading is 5.4; mm
